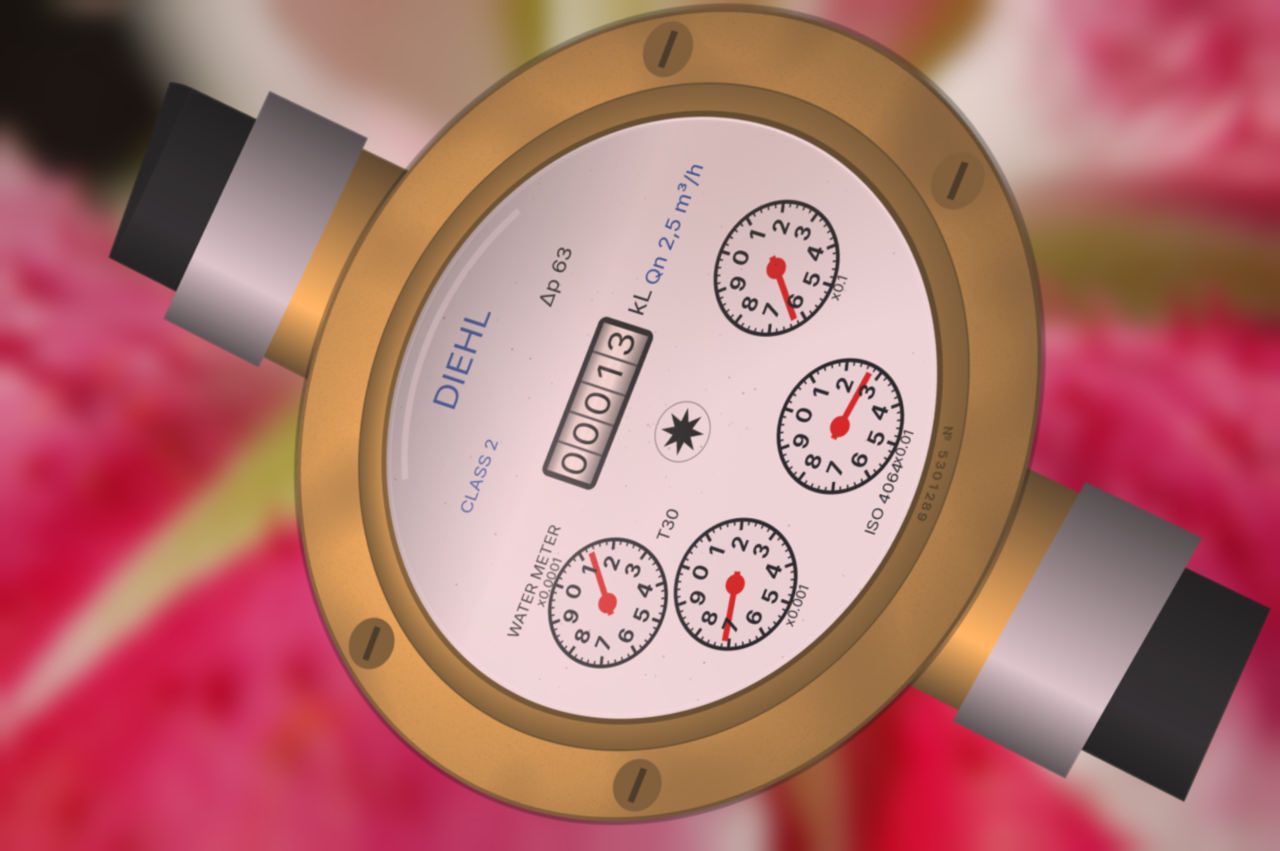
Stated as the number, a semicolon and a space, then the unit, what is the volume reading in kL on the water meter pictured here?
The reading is 13.6271; kL
